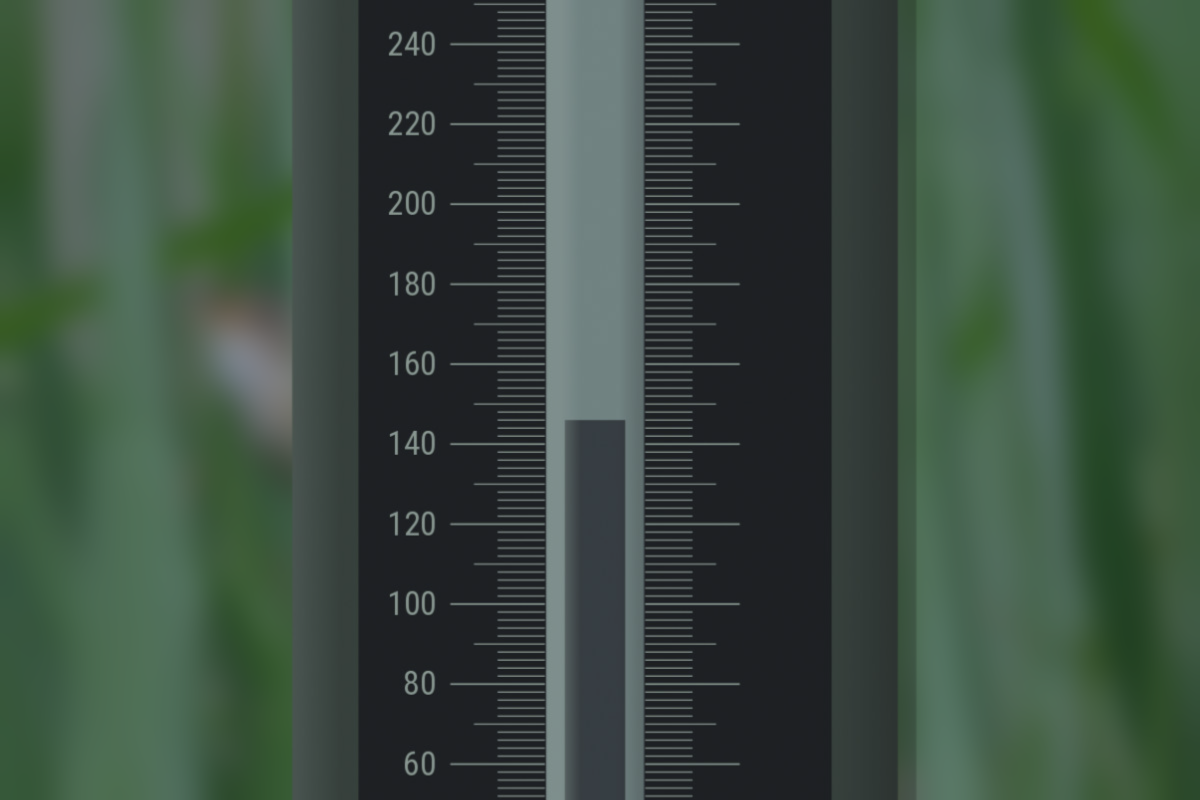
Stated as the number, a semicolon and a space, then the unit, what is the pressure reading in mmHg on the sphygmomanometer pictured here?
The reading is 146; mmHg
